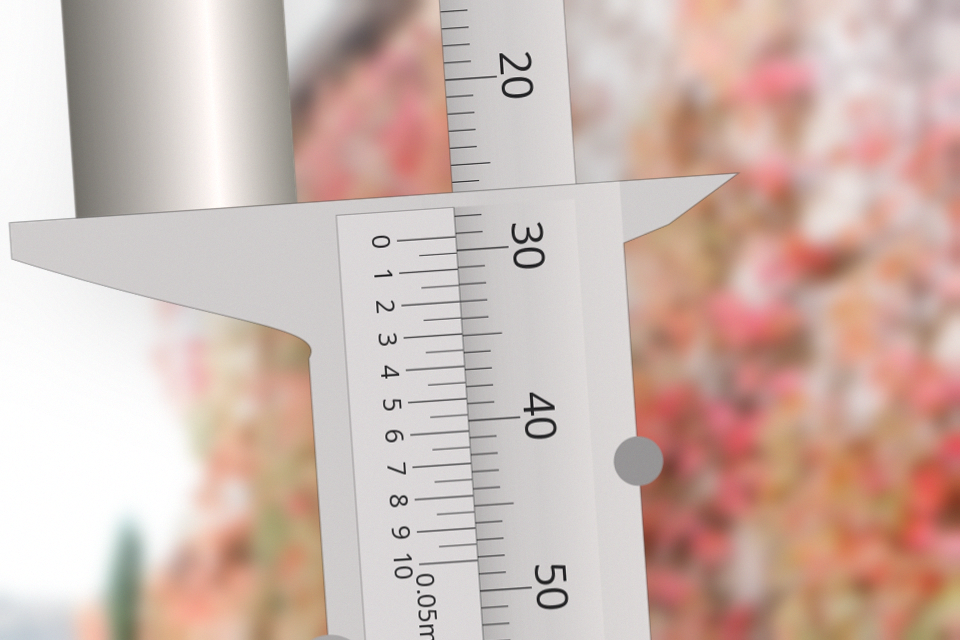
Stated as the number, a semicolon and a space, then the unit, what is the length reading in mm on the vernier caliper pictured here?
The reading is 29.2; mm
